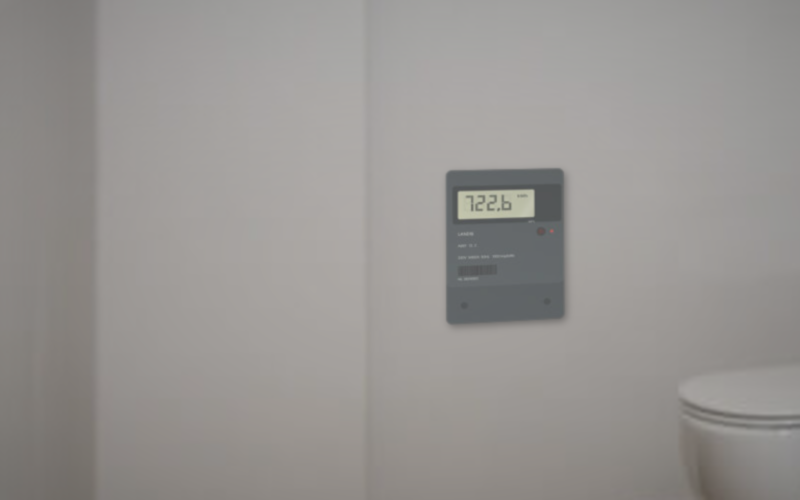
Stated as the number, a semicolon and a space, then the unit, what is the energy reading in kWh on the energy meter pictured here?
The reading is 722.6; kWh
